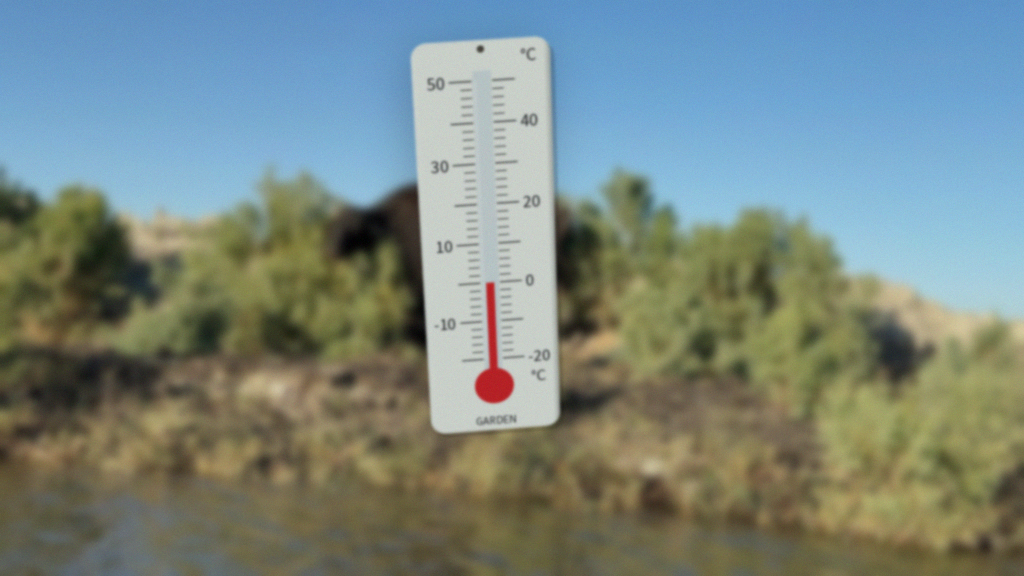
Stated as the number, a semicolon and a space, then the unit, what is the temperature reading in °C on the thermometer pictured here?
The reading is 0; °C
